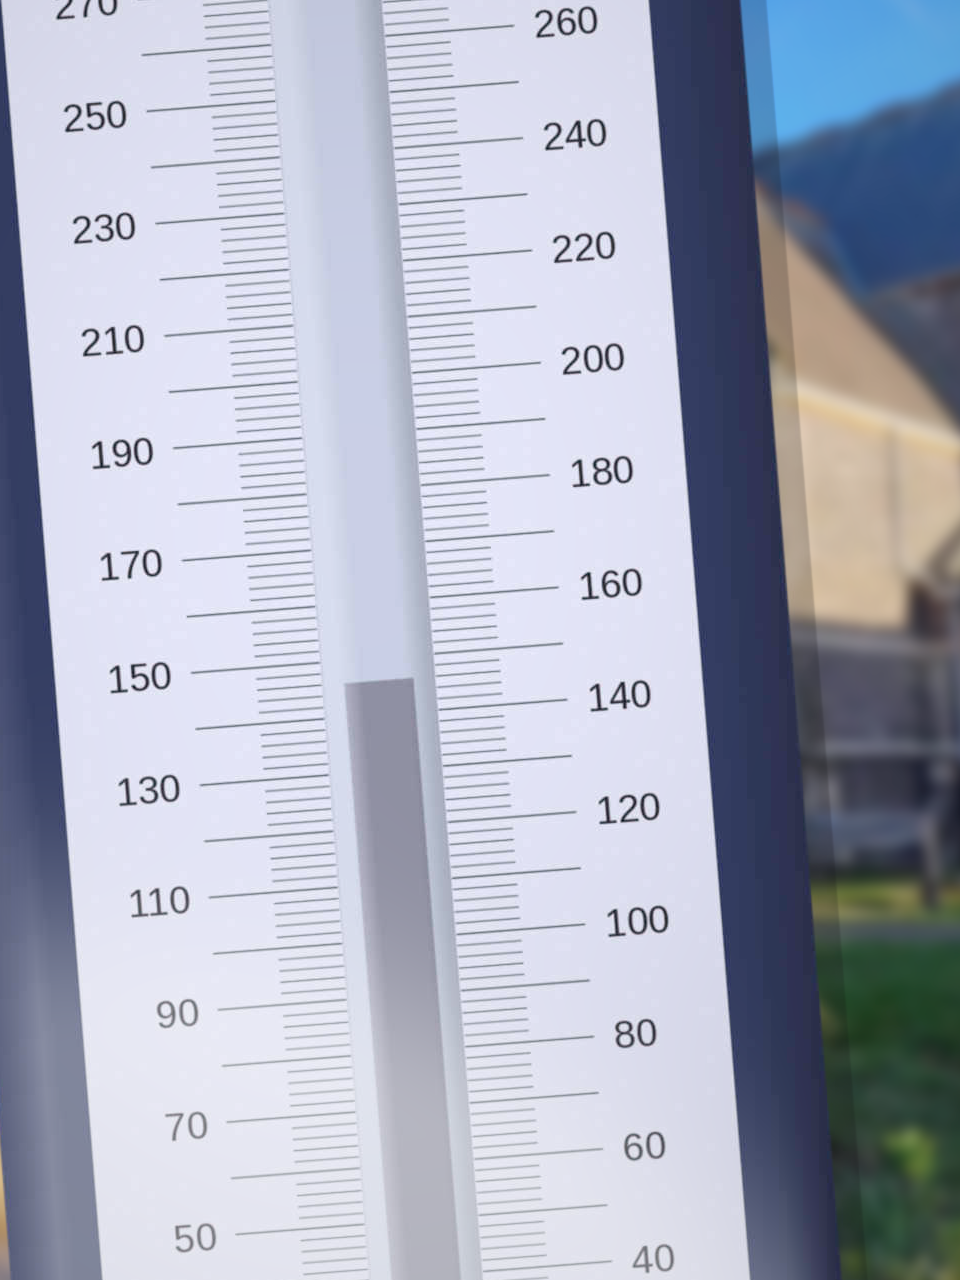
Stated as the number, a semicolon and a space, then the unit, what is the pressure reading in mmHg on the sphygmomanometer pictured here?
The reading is 146; mmHg
